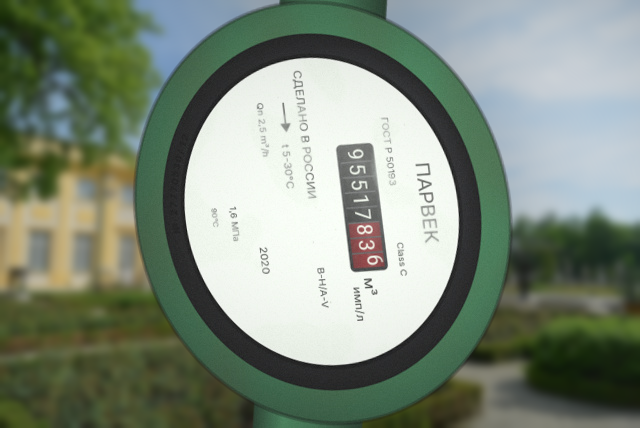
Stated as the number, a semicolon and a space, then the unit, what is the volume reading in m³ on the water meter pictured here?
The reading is 95517.836; m³
